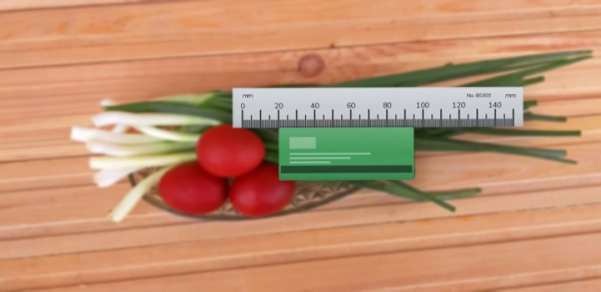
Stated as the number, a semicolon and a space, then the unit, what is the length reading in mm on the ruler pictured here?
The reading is 75; mm
